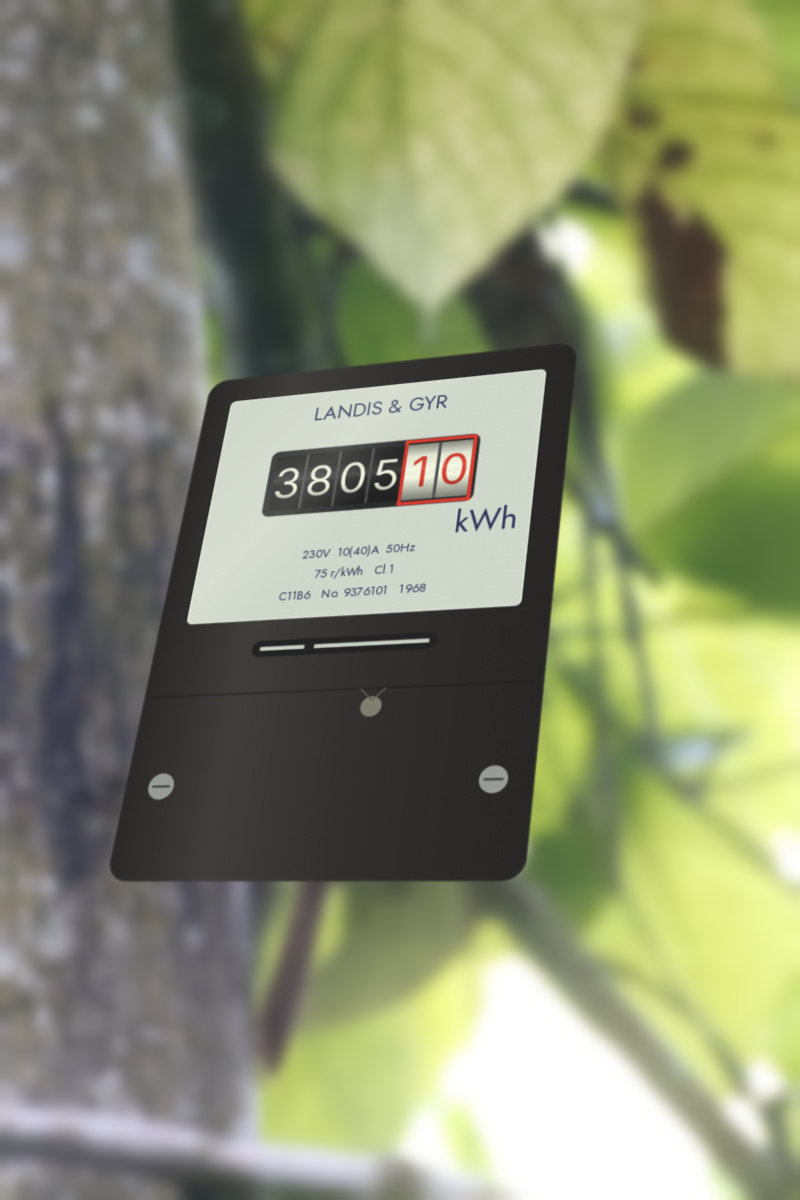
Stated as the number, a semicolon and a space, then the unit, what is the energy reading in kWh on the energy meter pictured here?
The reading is 3805.10; kWh
